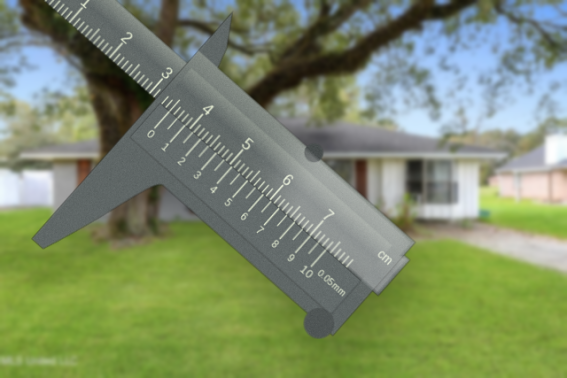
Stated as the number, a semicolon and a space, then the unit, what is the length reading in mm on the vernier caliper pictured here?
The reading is 35.0; mm
